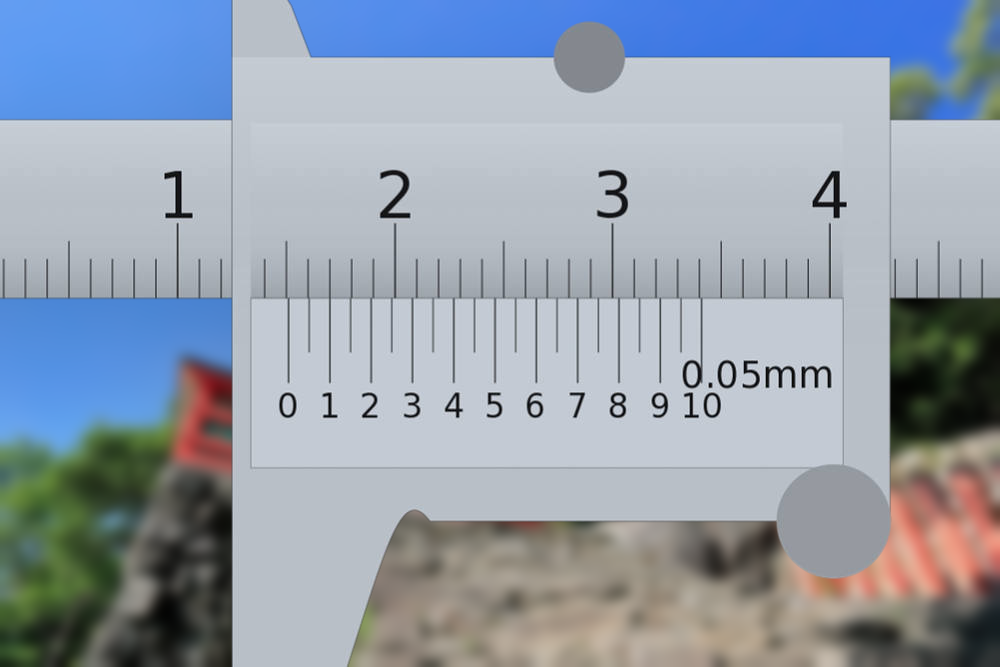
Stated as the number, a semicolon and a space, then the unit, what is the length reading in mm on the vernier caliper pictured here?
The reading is 15.1; mm
